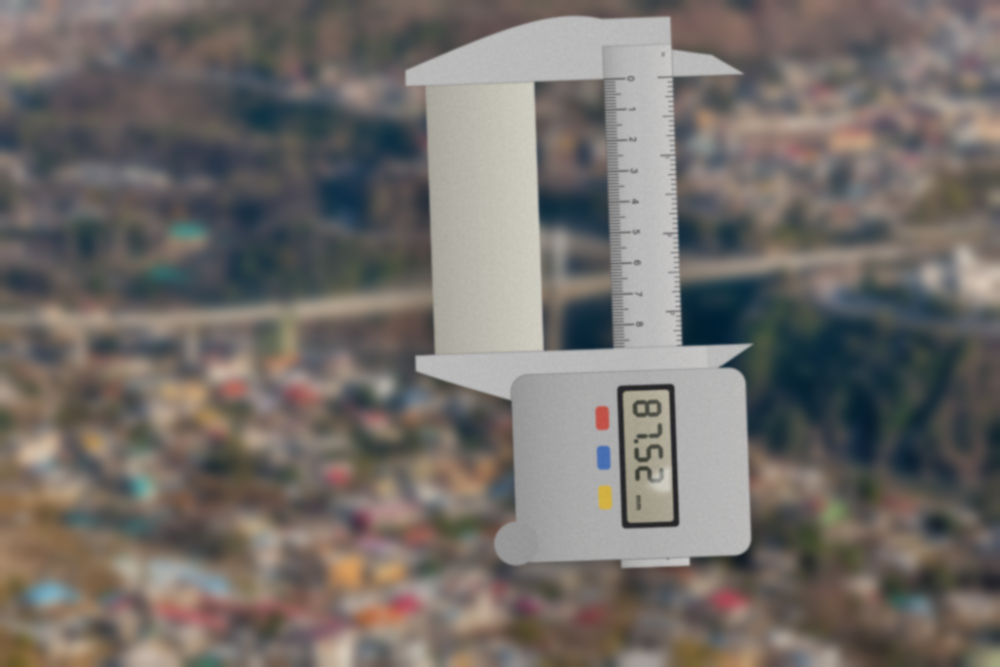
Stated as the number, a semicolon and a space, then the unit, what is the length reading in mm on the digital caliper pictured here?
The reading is 87.52; mm
